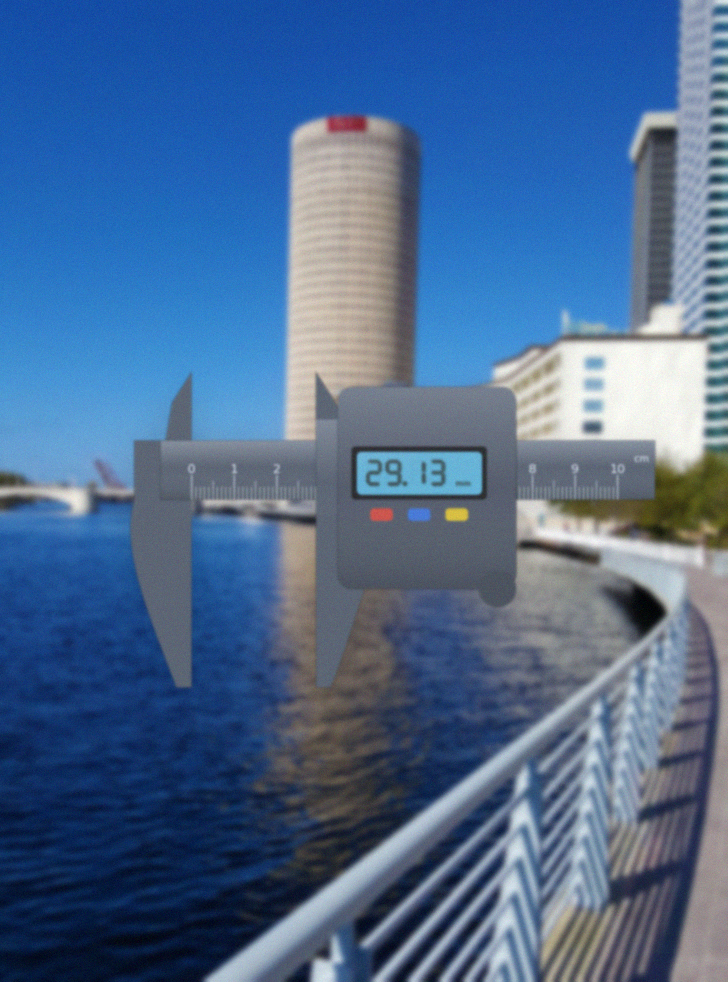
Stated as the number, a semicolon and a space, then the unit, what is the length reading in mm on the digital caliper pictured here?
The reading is 29.13; mm
